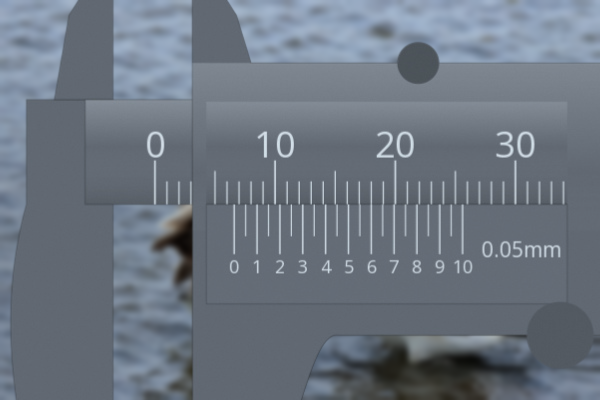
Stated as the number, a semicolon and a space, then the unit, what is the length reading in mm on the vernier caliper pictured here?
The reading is 6.6; mm
